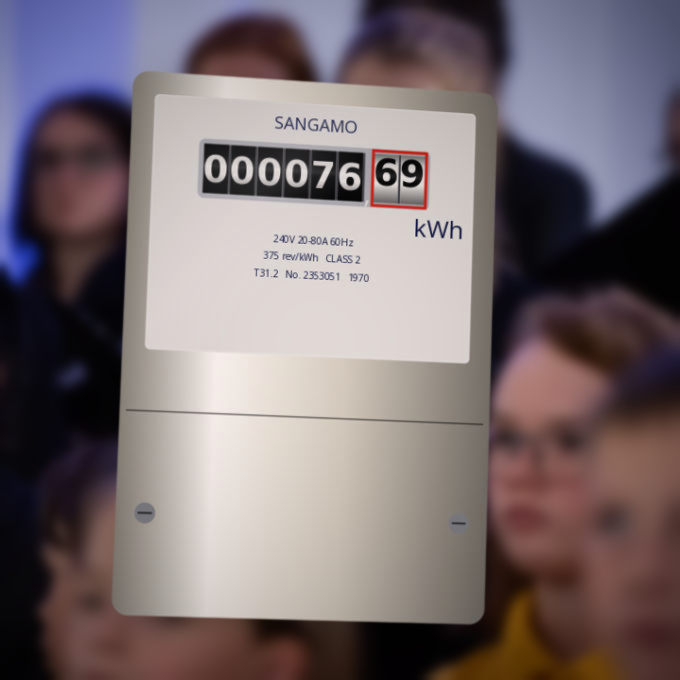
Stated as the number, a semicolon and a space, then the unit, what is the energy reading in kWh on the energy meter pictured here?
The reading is 76.69; kWh
